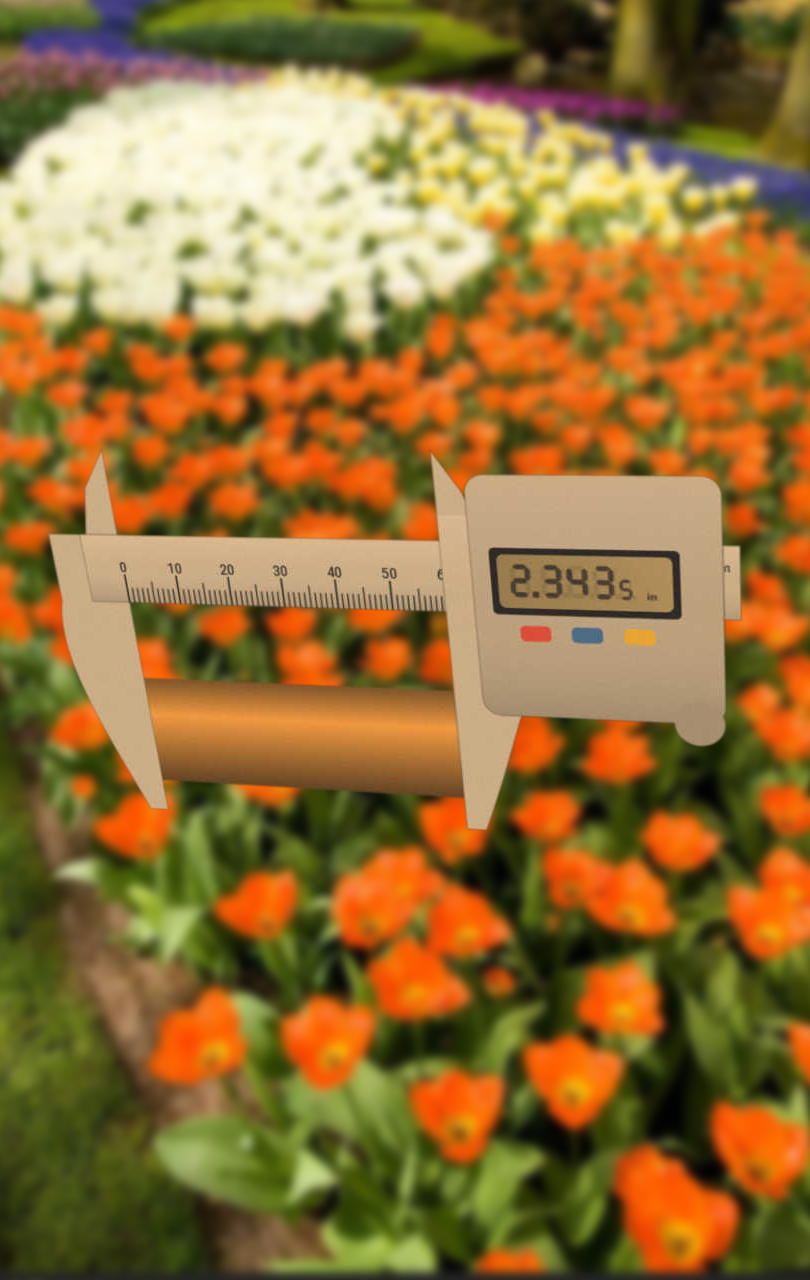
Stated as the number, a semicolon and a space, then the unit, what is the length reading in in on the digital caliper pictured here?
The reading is 2.3435; in
